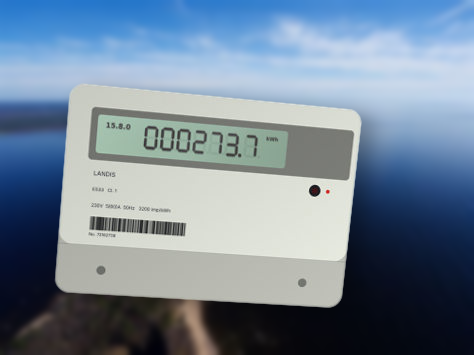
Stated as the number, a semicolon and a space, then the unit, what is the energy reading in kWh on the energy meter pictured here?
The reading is 273.7; kWh
